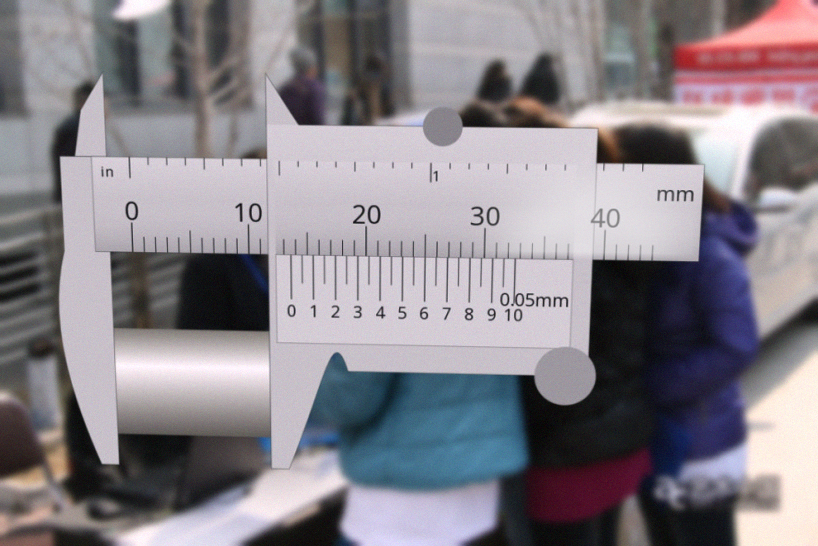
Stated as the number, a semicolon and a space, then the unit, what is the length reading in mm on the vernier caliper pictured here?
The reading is 13.6; mm
